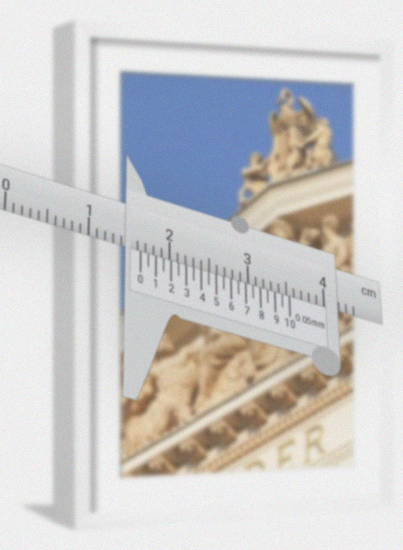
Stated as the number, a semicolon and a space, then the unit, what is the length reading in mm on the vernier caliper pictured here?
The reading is 16.4; mm
